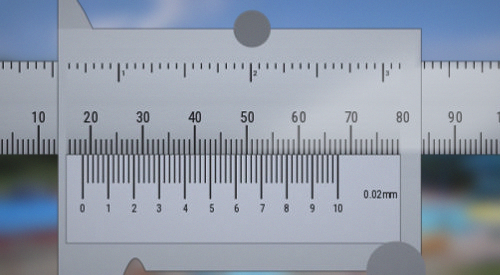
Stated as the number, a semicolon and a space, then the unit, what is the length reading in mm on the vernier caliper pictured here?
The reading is 18.5; mm
